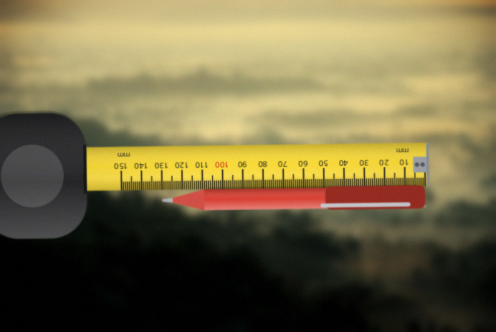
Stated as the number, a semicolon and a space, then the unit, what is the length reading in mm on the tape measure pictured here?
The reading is 130; mm
